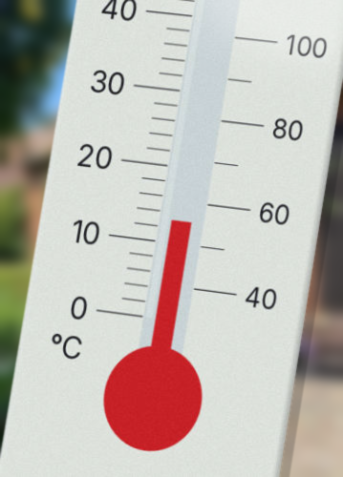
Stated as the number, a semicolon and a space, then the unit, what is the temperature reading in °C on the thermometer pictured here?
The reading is 13; °C
